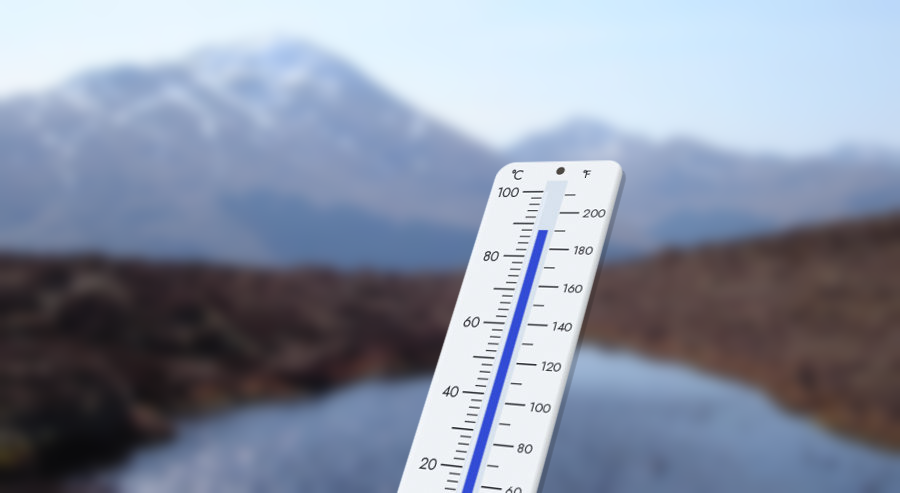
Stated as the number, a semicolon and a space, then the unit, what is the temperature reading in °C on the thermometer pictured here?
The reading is 88; °C
